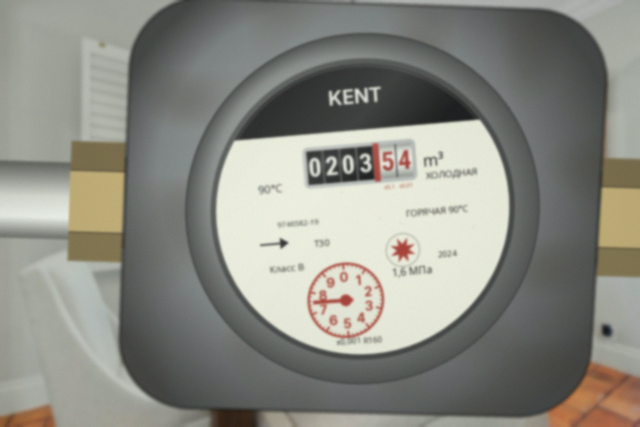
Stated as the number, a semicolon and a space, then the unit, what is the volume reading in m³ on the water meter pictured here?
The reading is 203.547; m³
